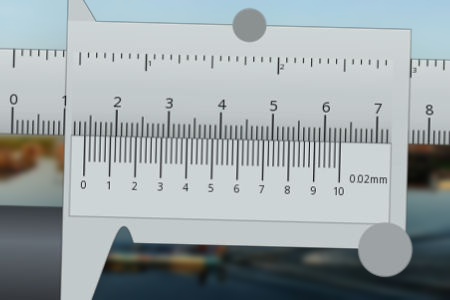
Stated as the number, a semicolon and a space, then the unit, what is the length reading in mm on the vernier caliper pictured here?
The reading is 14.0; mm
